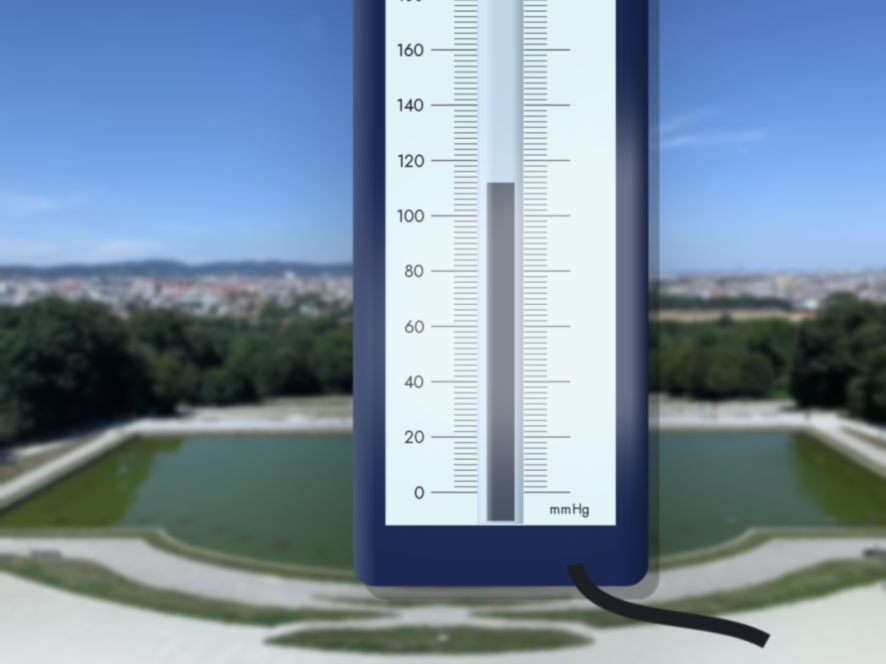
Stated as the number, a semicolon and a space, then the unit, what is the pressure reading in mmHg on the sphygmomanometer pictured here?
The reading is 112; mmHg
